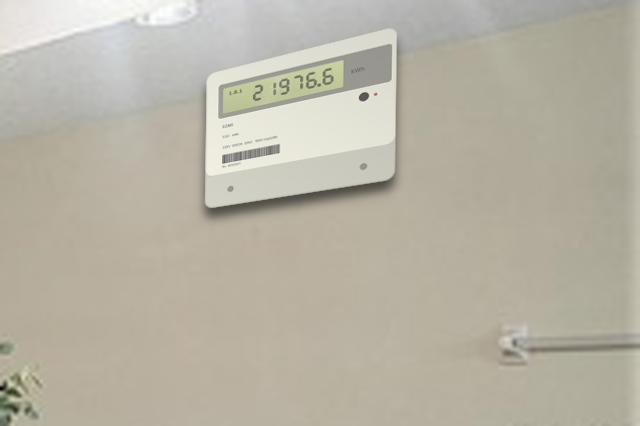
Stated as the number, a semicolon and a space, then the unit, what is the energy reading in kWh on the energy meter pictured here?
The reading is 21976.6; kWh
